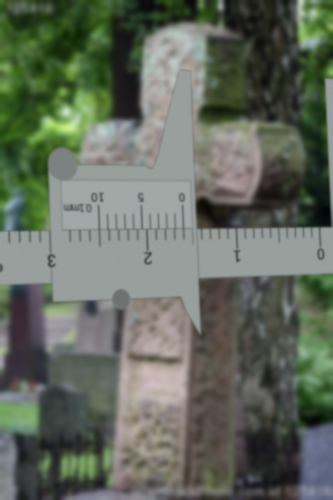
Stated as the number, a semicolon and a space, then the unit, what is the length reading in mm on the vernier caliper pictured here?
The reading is 16.0; mm
